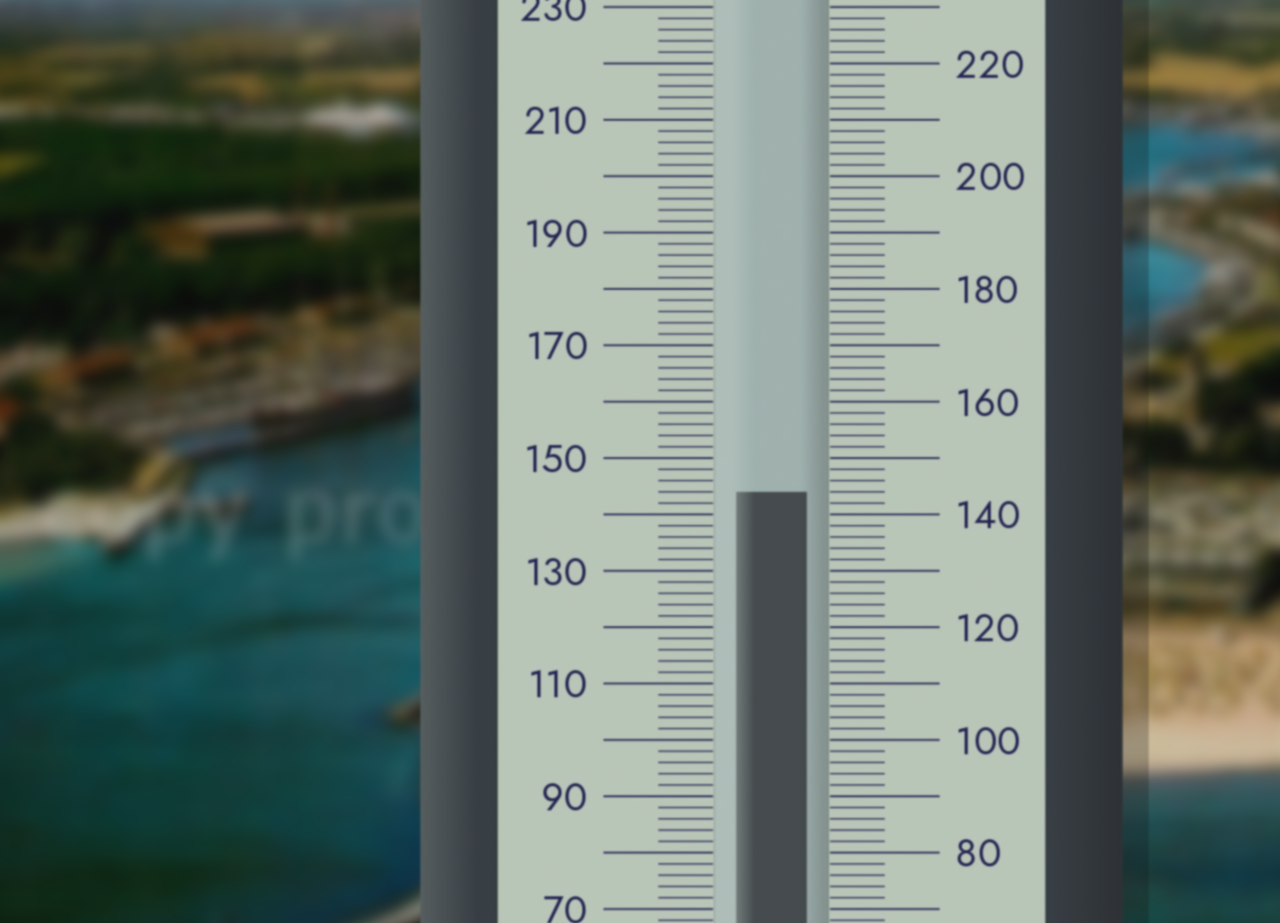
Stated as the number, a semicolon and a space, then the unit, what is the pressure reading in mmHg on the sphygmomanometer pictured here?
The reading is 144; mmHg
